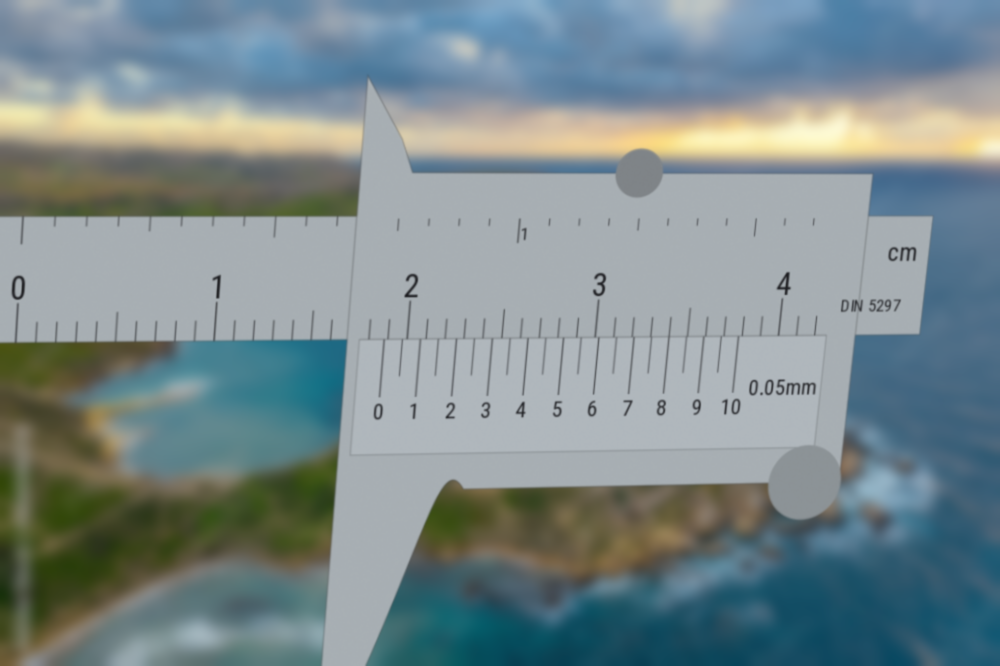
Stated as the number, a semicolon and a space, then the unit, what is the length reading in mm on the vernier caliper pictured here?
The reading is 18.8; mm
